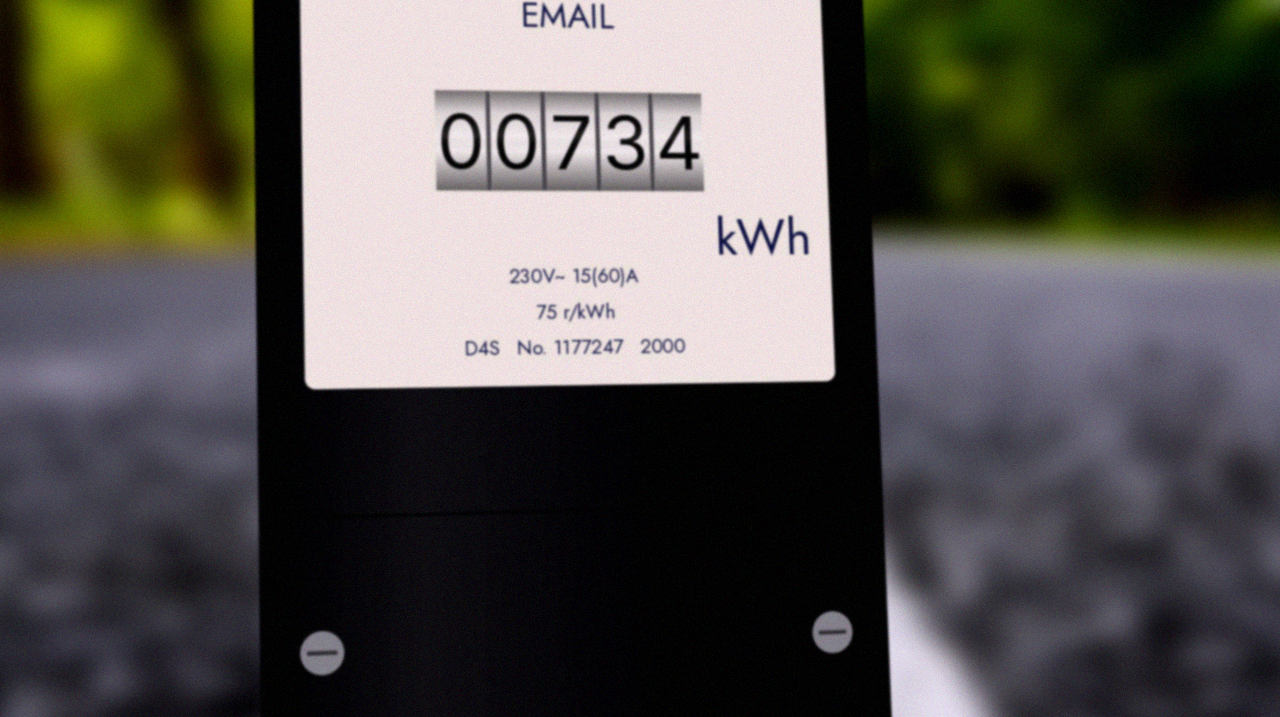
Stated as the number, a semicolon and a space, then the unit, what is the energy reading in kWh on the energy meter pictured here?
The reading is 734; kWh
